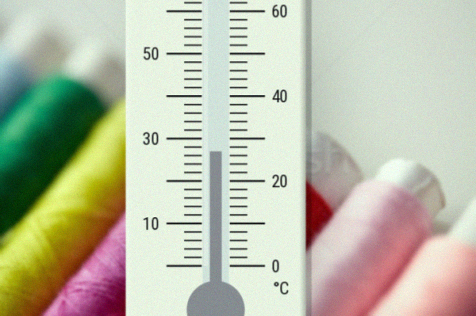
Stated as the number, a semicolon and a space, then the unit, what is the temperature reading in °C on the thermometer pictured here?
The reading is 27; °C
